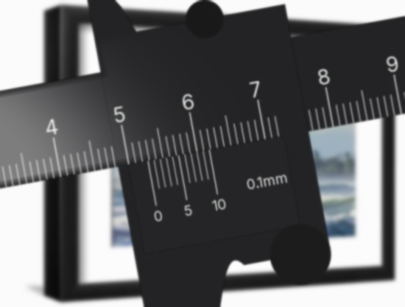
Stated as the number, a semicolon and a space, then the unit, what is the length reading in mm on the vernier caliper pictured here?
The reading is 52.8; mm
